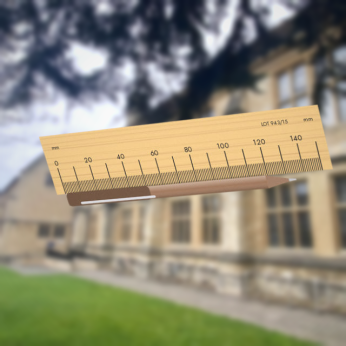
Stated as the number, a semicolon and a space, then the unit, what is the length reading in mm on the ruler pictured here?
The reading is 135; mm
